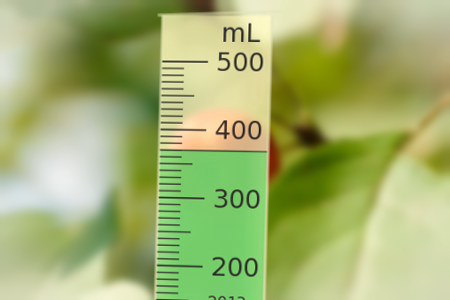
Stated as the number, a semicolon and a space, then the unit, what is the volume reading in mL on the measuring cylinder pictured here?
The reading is 370; mL
